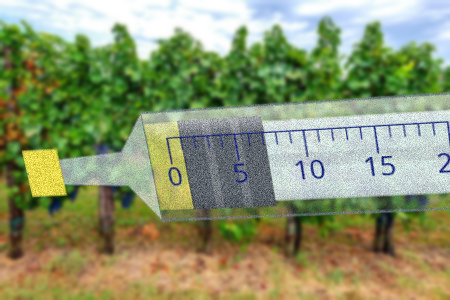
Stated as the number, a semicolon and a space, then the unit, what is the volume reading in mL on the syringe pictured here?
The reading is 1; mL
